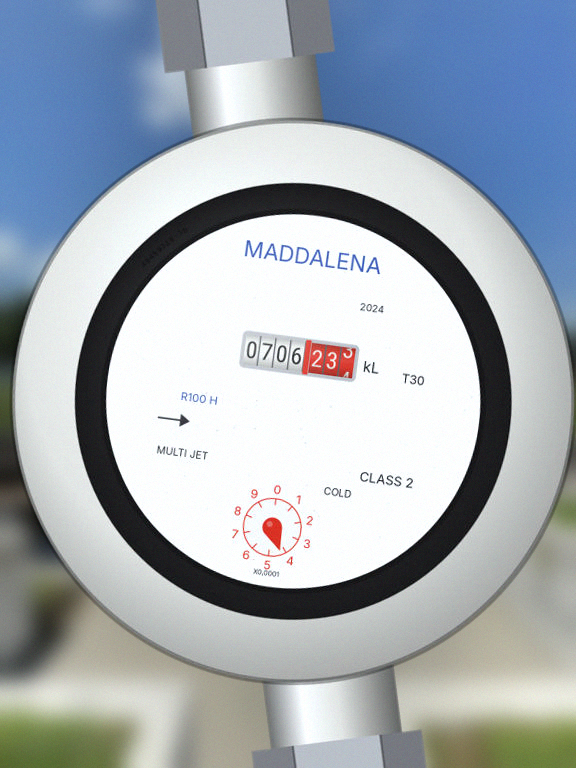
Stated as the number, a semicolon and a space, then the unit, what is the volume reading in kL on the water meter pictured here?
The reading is 706.2334; kL
